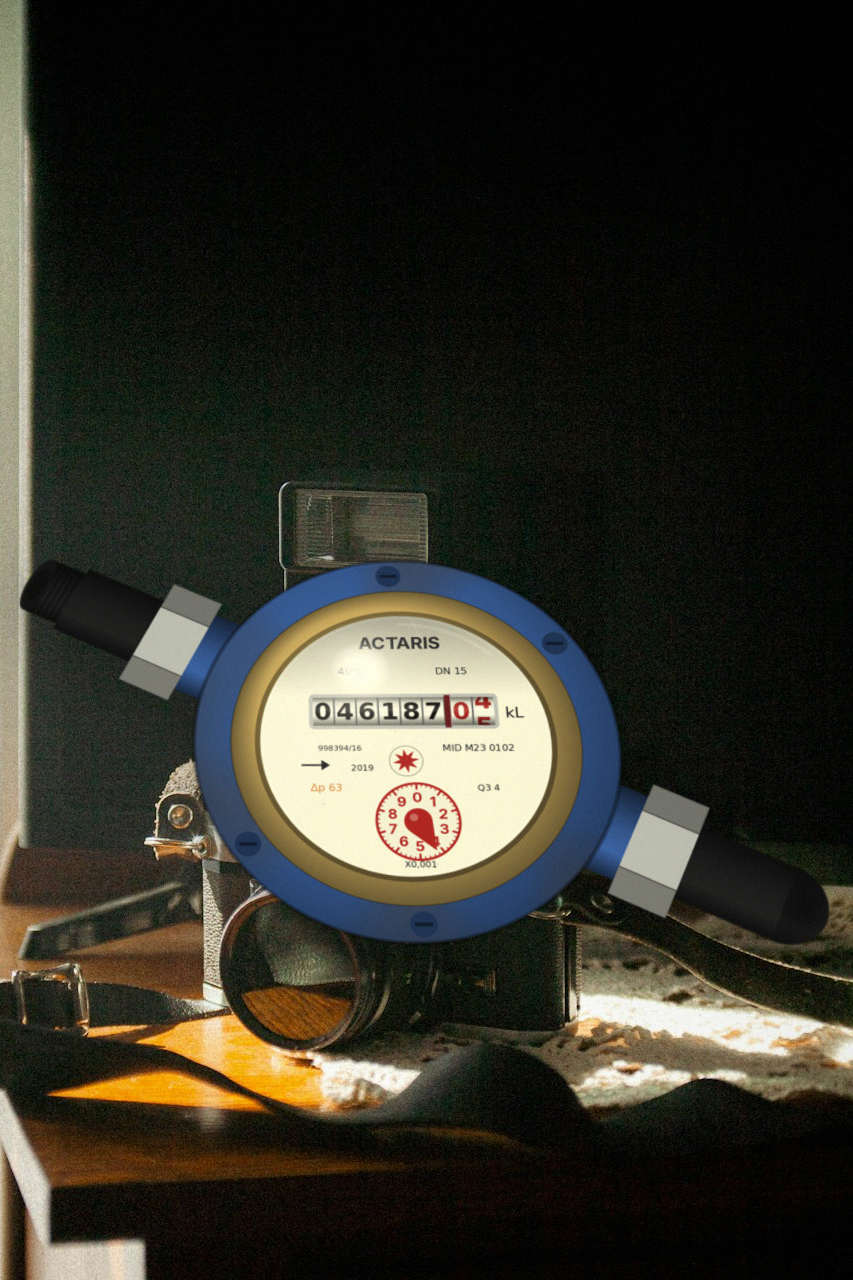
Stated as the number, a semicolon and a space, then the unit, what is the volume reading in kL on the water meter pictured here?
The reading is 46187.044; kL
